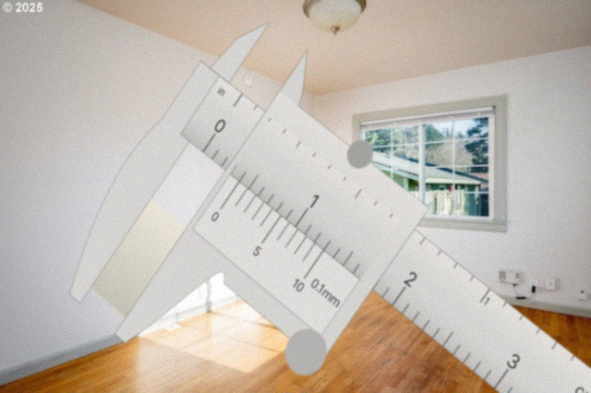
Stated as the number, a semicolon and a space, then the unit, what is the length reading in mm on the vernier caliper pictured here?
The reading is 4.0; mm
